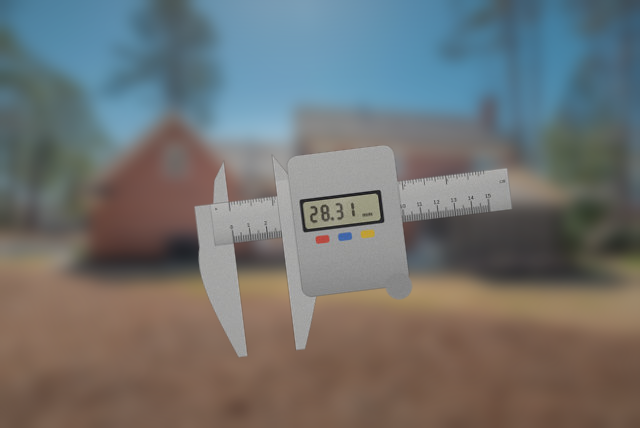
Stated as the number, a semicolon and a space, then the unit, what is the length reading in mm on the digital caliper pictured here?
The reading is 28.31; mm
